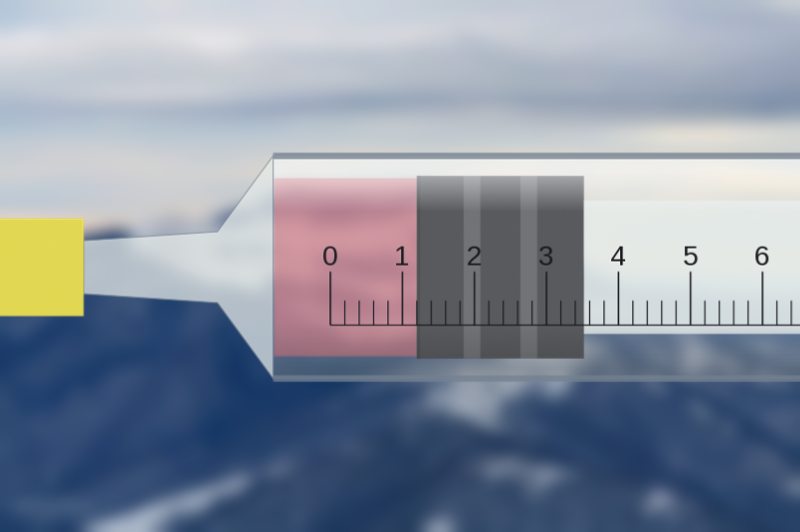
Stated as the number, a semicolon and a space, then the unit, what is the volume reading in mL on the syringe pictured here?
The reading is 1.2; mL
